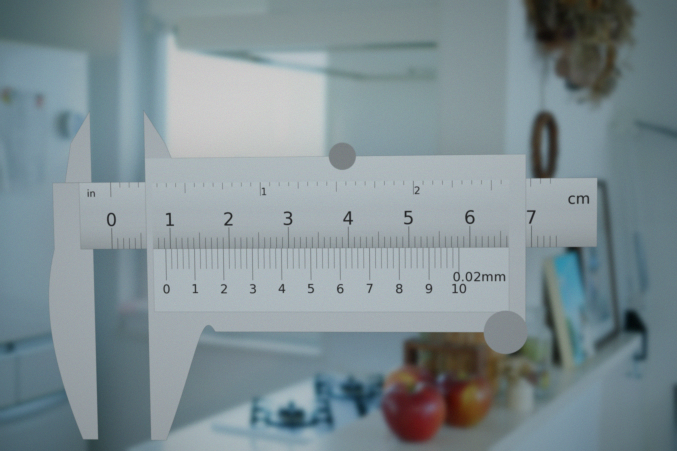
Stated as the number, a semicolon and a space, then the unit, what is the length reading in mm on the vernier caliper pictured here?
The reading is 9.2; mm
